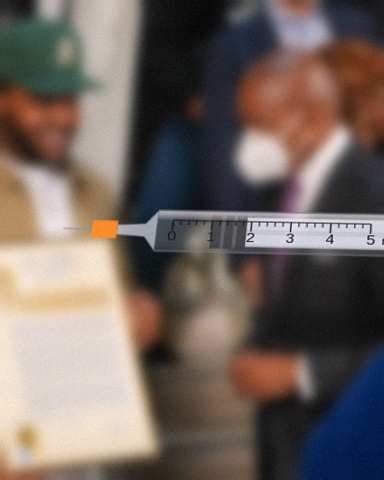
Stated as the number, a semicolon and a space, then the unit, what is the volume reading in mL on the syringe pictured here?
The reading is 1; mL
